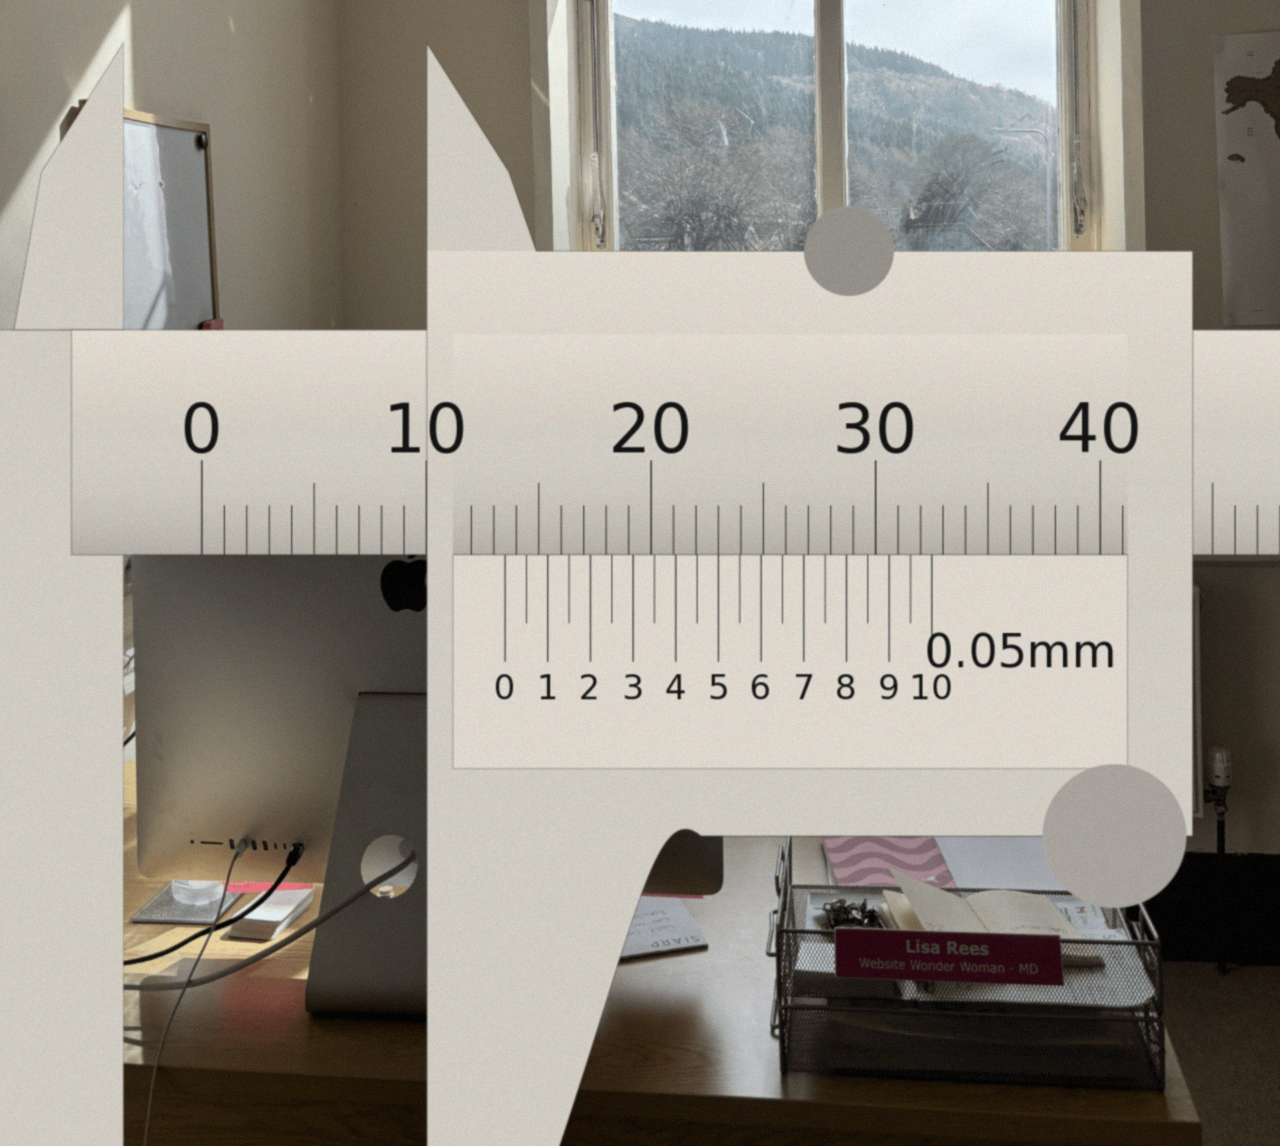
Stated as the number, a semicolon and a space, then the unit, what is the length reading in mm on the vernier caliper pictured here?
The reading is 13.5; mm
